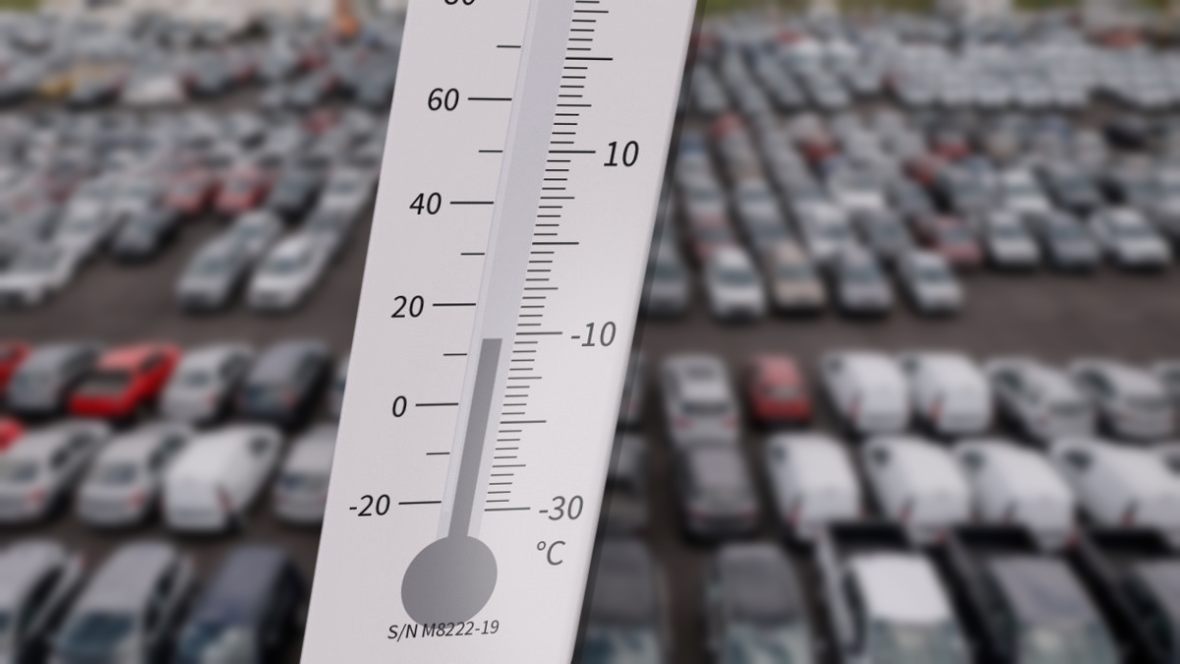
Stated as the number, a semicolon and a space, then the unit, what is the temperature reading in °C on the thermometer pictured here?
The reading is -10.5; °C
